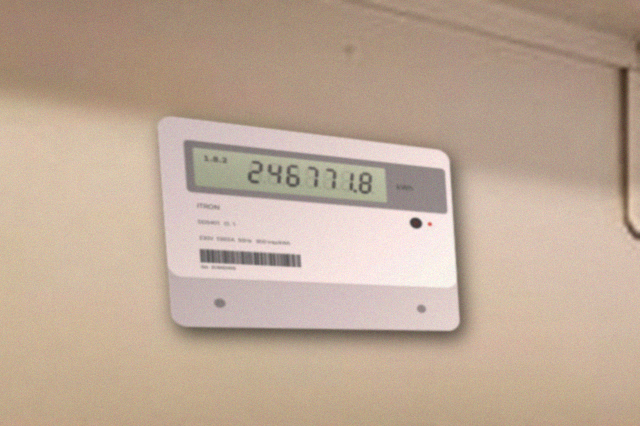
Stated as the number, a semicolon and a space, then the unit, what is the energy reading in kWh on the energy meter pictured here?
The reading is 246771.8; kWh
